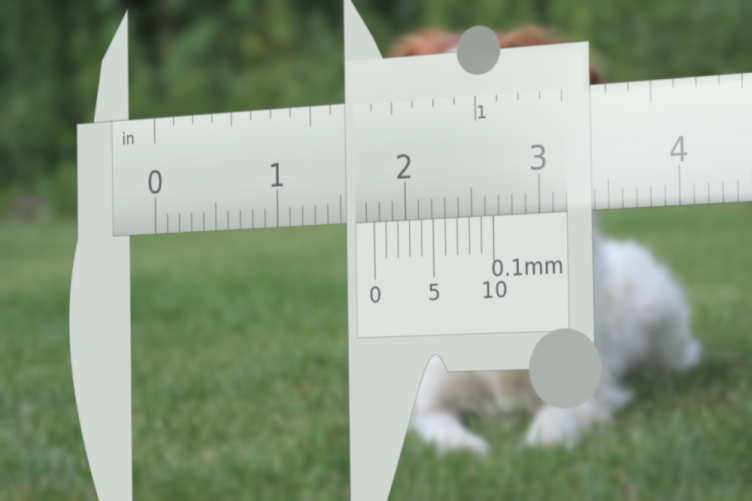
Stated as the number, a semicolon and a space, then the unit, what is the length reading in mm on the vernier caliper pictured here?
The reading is 17.6; mm
